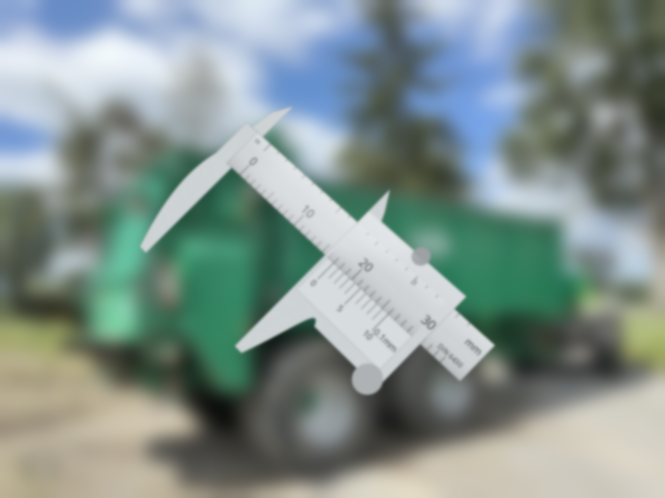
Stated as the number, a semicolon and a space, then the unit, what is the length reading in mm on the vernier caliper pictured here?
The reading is 17.0; mm
